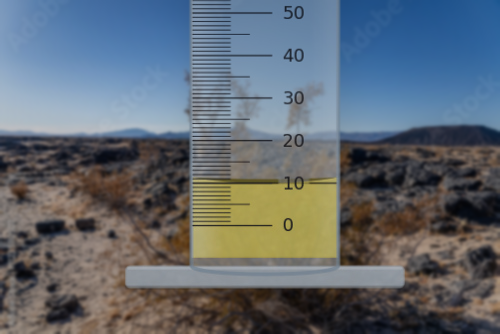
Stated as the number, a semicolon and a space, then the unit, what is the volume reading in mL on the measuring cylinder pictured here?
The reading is 10; mL
